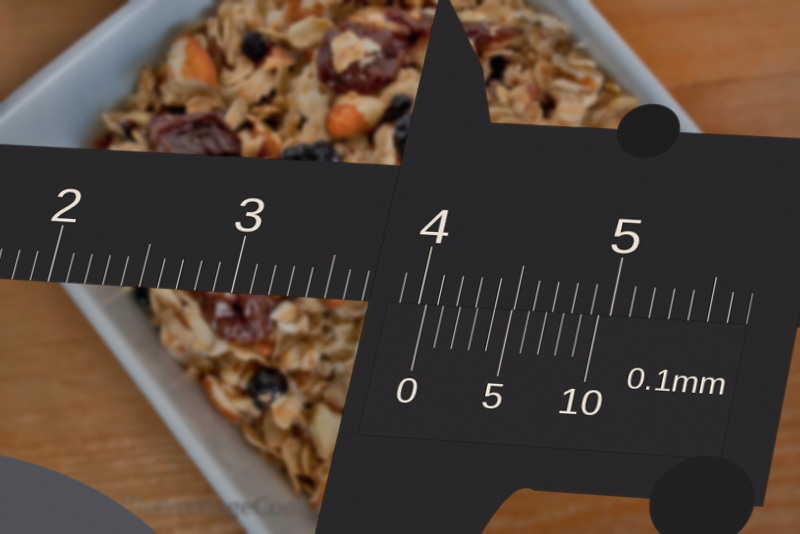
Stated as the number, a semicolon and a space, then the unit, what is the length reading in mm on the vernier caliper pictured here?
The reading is 40.4; mm
